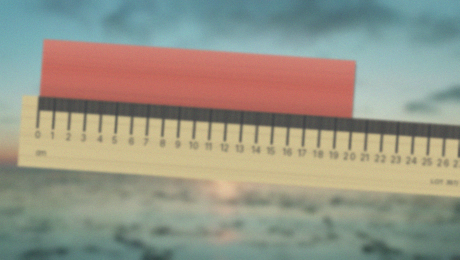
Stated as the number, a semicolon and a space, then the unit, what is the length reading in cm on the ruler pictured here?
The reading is 20; cm
